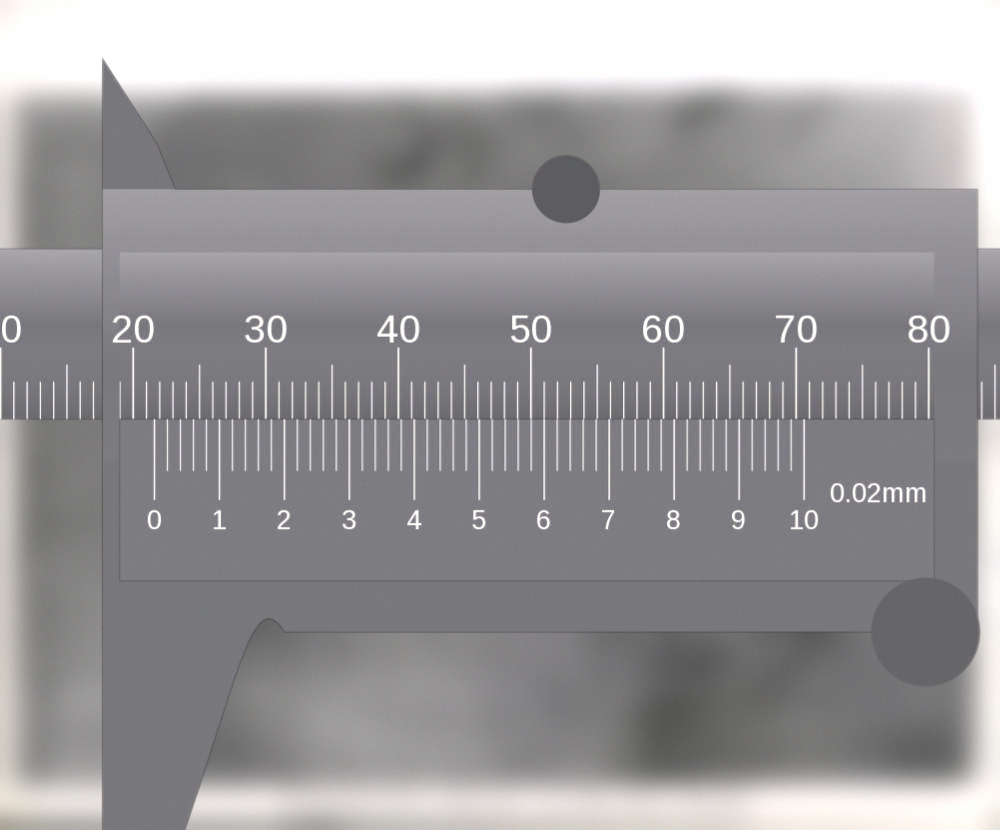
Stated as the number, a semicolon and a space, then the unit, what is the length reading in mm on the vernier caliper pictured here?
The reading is 21.6; mm
